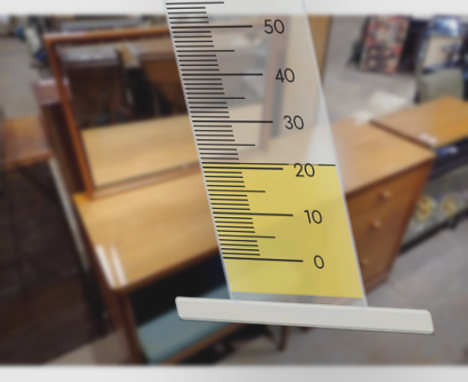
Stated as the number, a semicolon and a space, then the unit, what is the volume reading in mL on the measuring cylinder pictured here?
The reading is 21; mL
